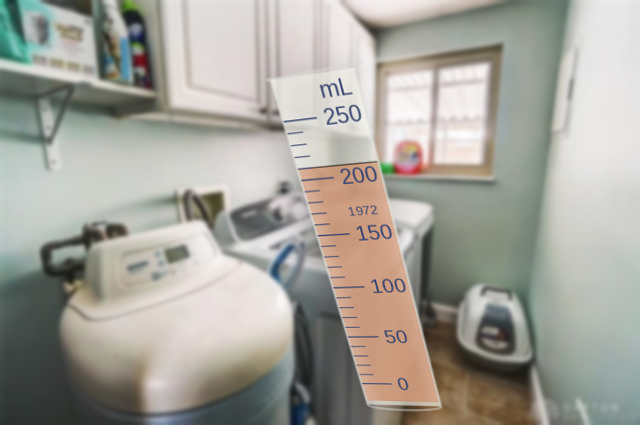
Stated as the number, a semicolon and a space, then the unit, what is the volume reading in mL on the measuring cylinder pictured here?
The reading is 210; mL
